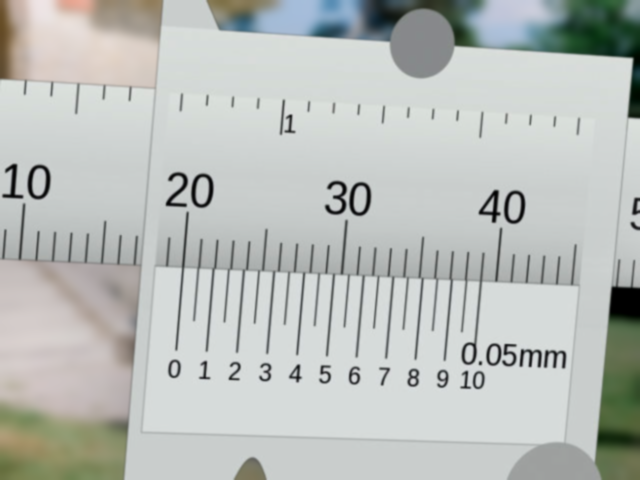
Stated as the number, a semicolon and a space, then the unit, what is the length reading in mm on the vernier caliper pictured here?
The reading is 20.0; mm
